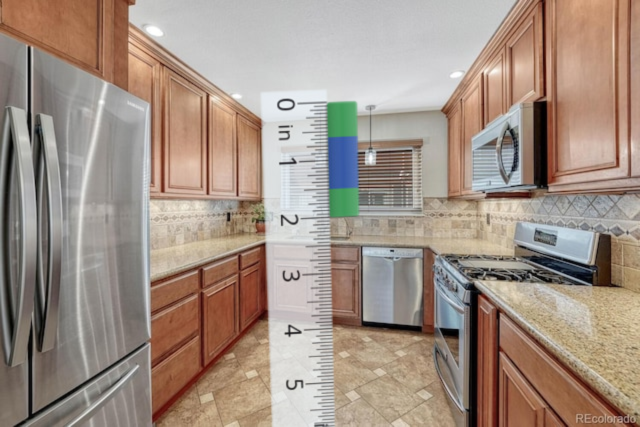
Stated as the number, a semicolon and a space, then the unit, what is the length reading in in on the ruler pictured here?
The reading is 2; in
